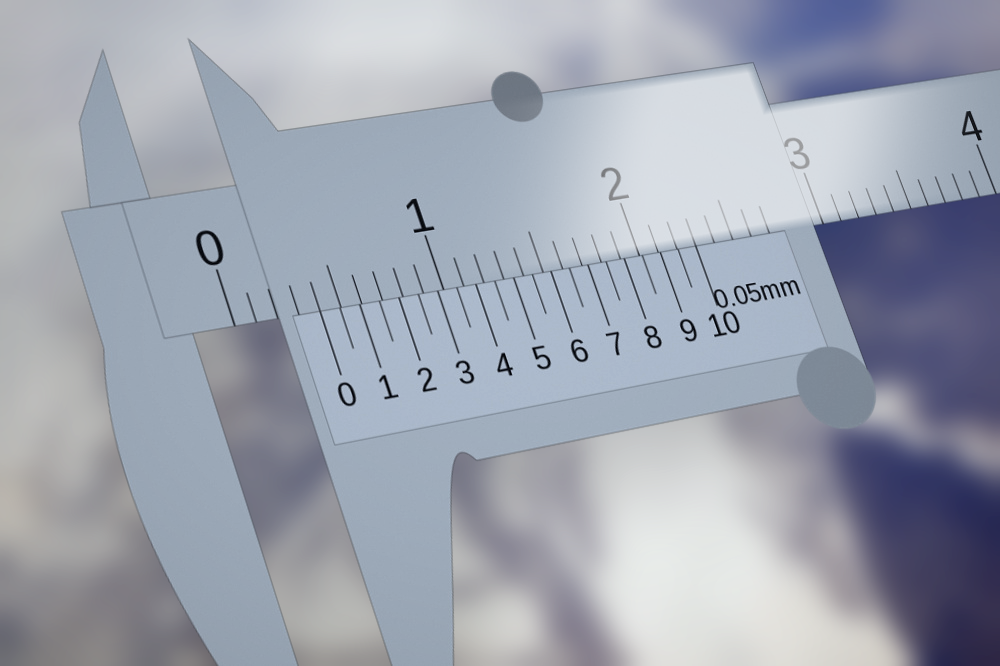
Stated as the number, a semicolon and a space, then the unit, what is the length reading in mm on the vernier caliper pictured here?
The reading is 4.0; mm
